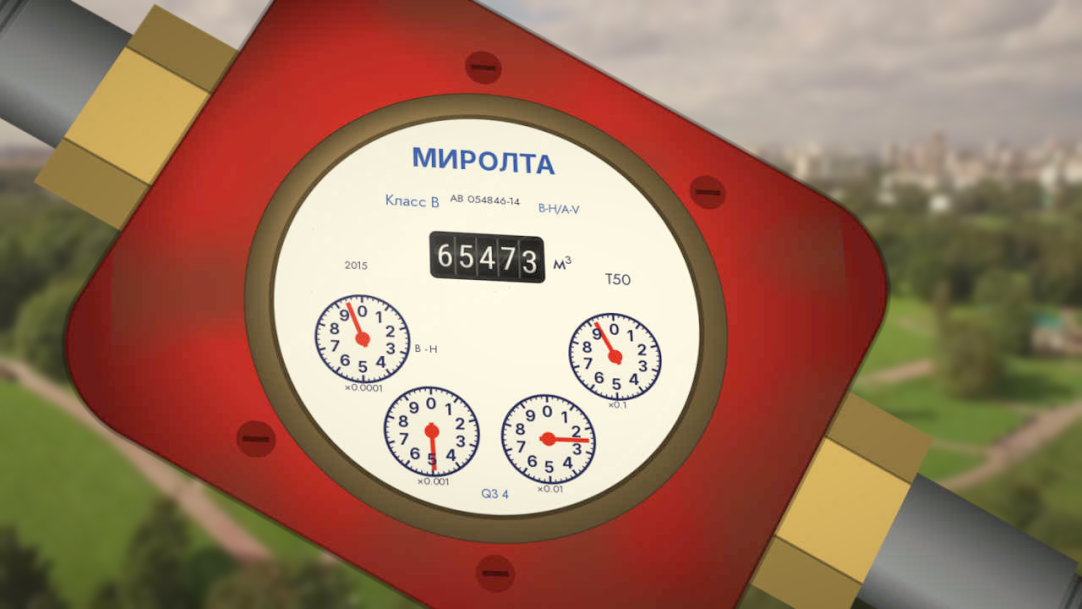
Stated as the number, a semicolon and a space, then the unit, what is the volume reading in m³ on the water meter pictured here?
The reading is 65472.9249; m³
